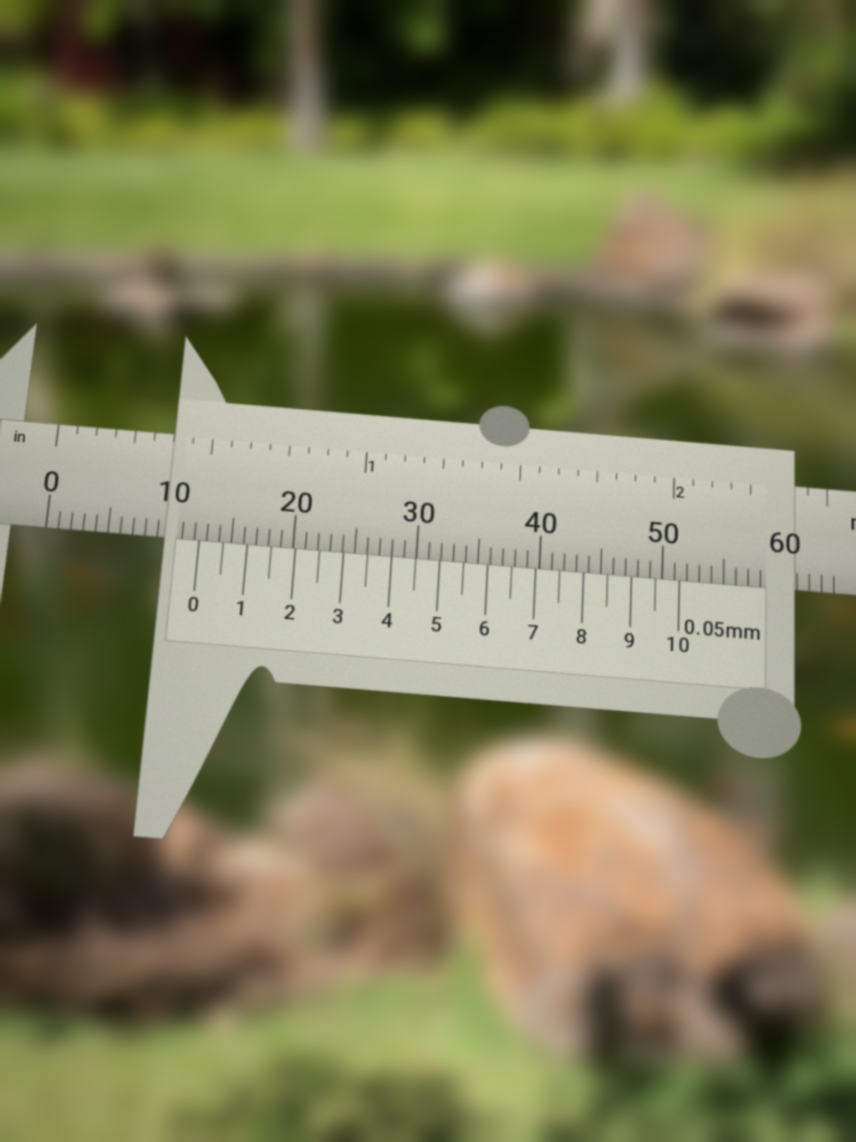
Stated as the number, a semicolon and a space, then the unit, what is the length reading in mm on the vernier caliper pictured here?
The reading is 12.4; mm
